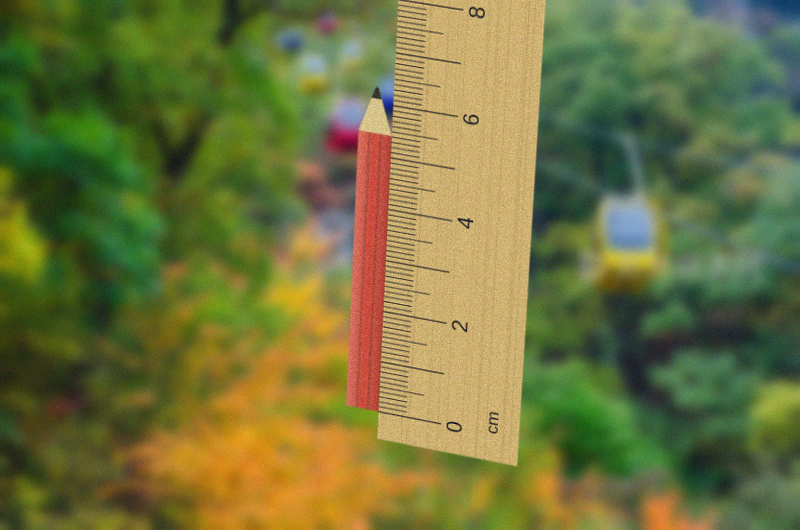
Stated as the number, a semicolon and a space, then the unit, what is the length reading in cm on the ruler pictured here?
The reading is 6.3; cm
